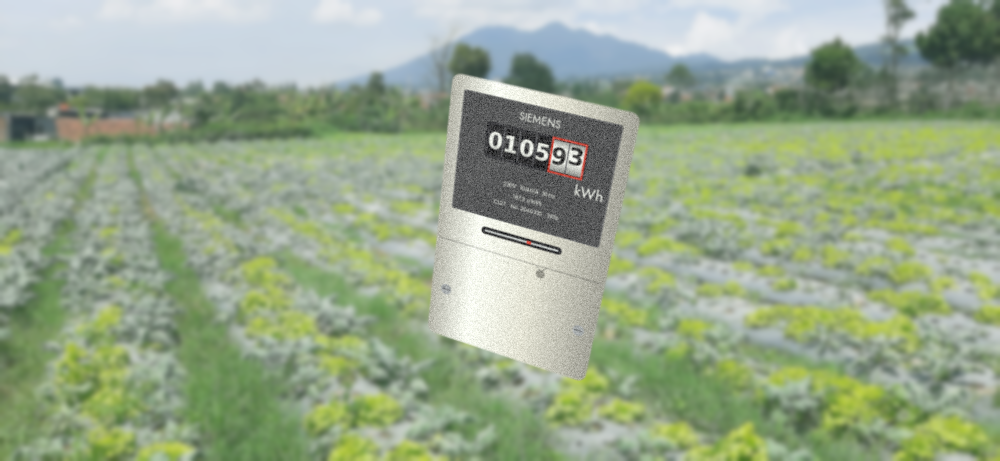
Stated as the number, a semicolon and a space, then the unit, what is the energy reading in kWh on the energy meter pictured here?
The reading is 105.93; kWh
